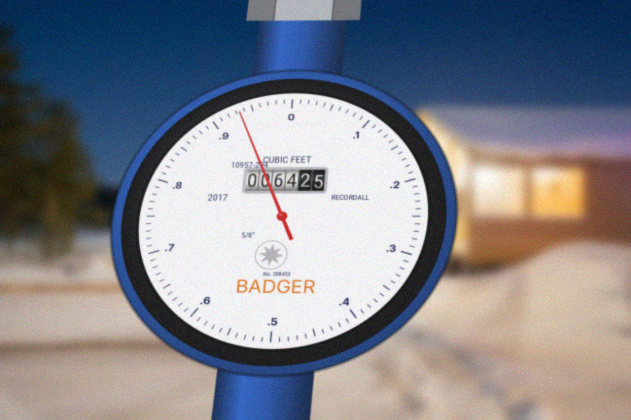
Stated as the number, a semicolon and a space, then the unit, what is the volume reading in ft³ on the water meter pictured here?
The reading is 6424.93; ft³
